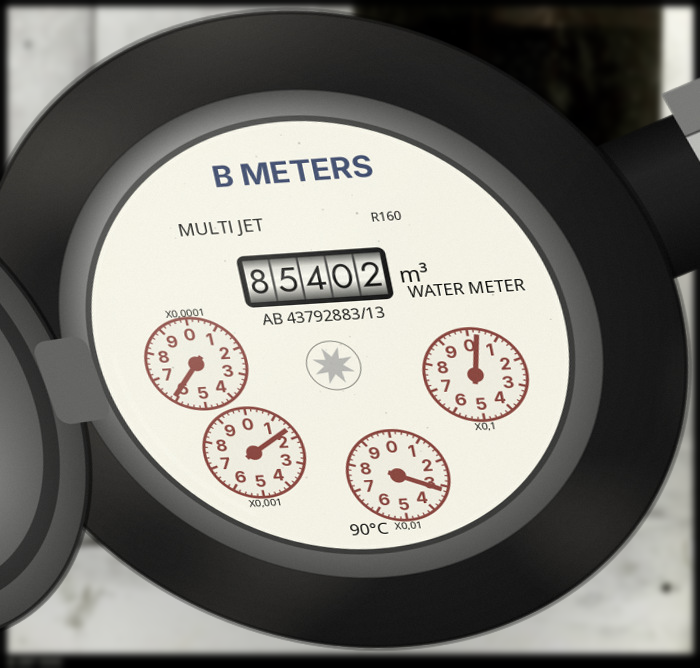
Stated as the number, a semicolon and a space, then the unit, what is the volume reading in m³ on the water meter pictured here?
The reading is 85402.0316; m³
